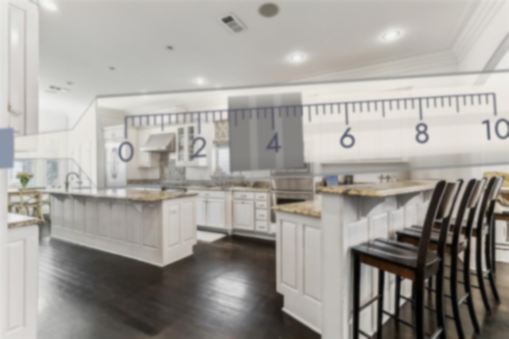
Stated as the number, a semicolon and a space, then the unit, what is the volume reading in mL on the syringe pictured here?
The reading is 2.8; mL
